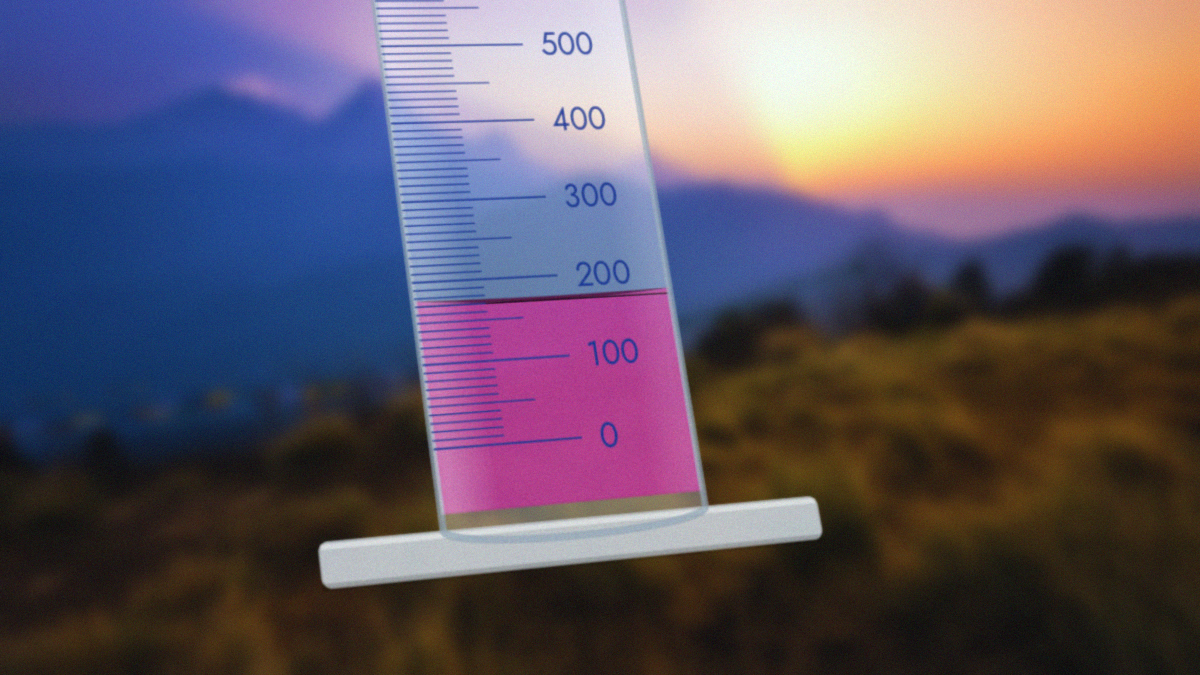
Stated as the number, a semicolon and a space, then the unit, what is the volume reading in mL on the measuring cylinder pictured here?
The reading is 170; mL
